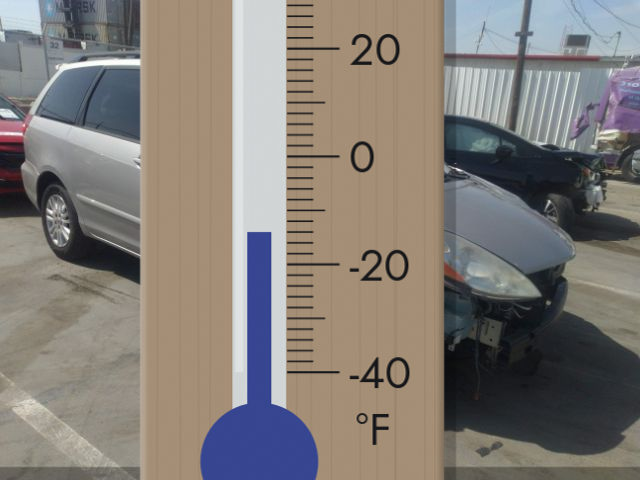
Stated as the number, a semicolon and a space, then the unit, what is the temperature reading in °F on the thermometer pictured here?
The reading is -14; °F
